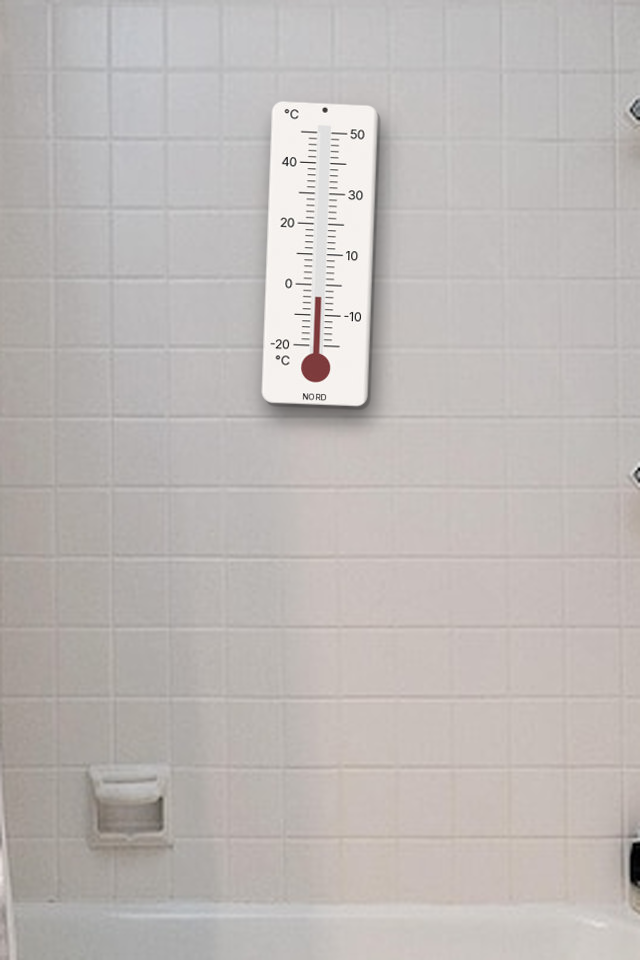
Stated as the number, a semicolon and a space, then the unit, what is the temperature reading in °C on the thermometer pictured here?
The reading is -4; °C
